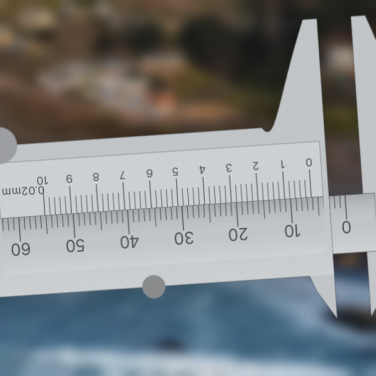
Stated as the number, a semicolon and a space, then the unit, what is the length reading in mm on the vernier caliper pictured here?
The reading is 6.2; mm
